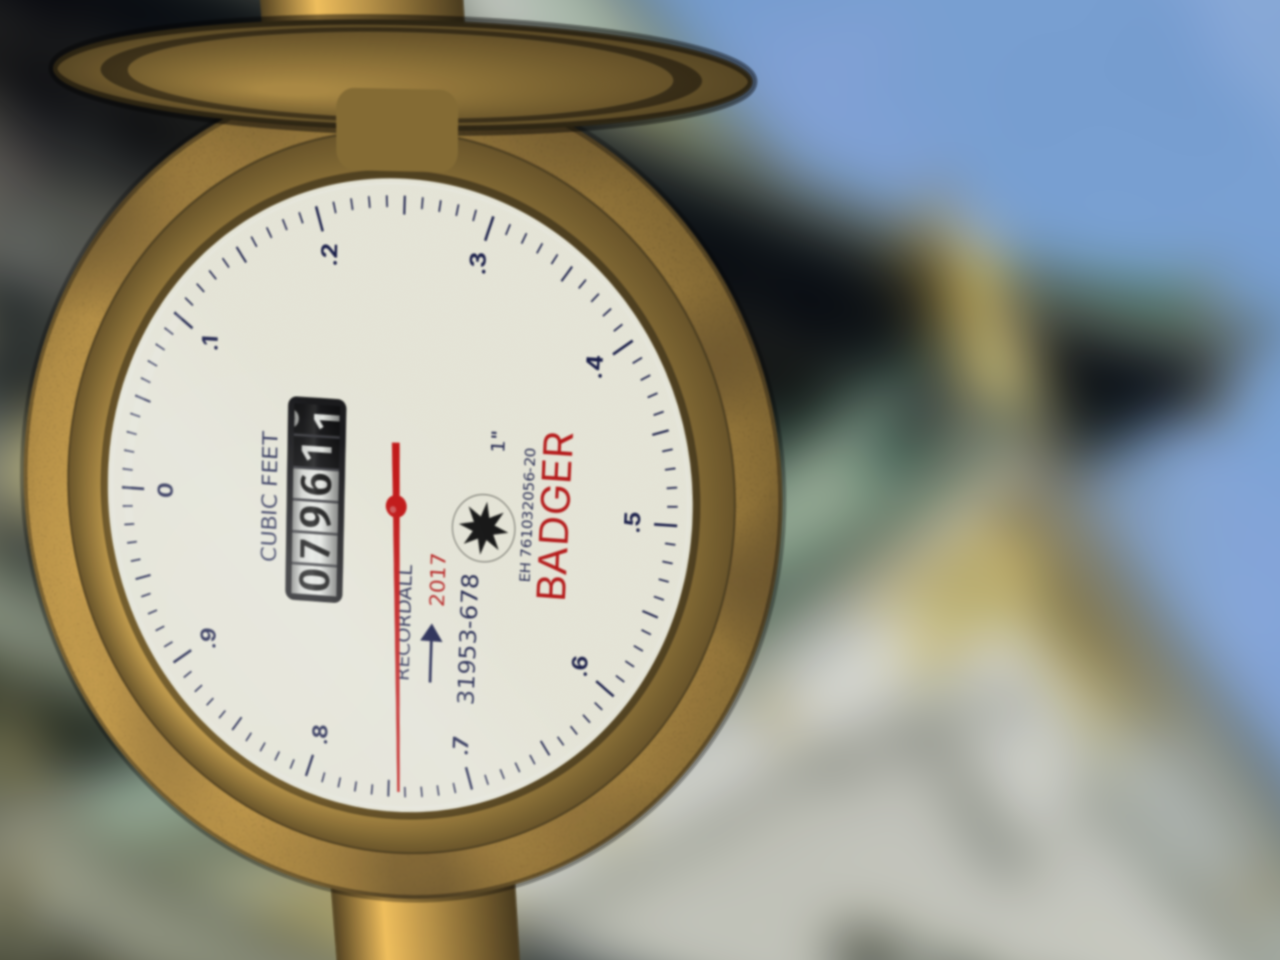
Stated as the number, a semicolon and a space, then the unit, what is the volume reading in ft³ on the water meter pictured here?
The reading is 79610.74; ft³
